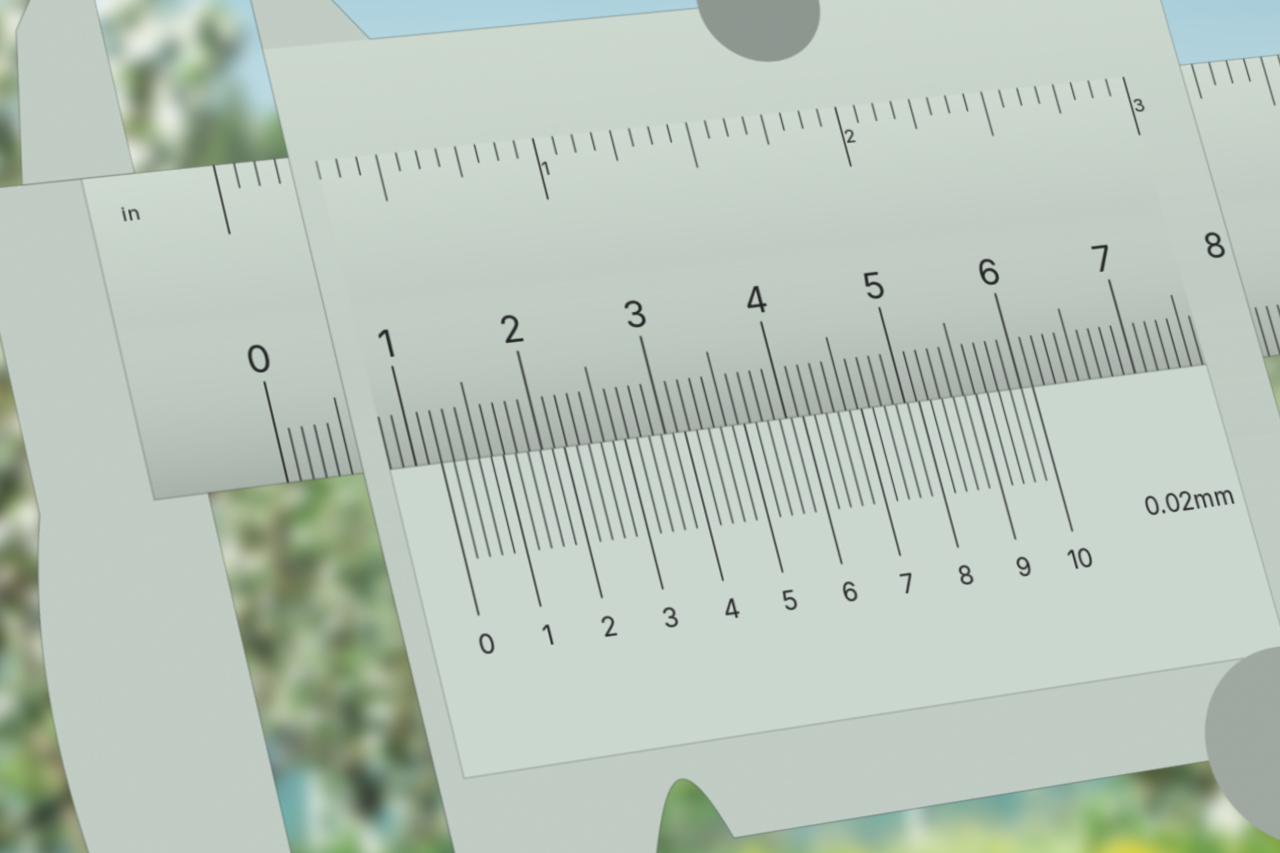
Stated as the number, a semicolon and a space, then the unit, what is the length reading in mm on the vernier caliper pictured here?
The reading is 12.0; mm
